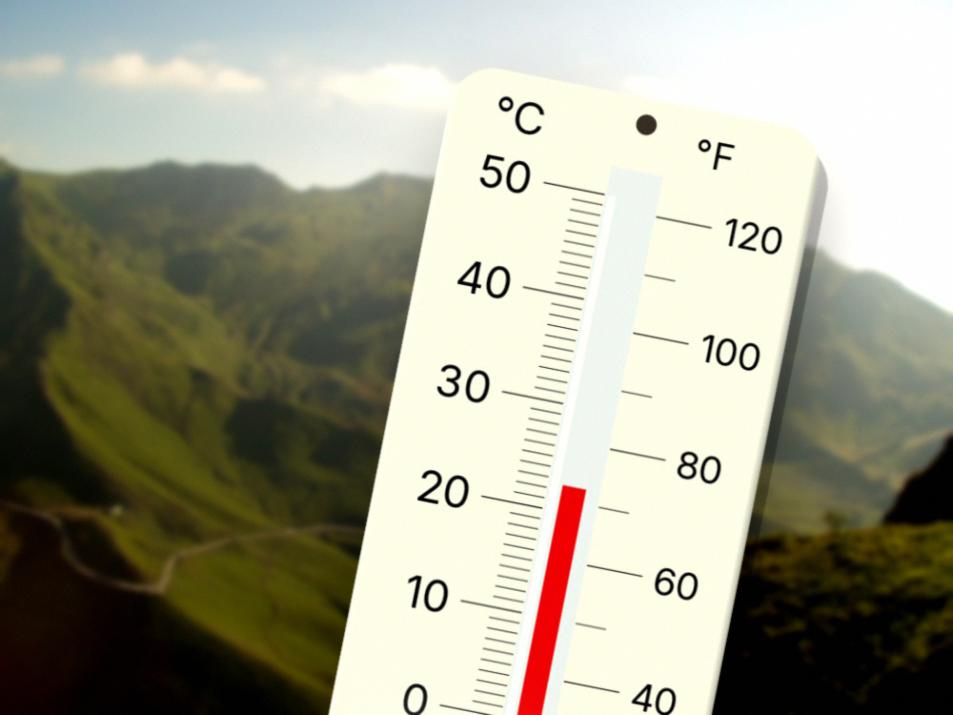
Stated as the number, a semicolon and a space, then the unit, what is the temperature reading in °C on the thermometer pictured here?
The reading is 22.5; °C
